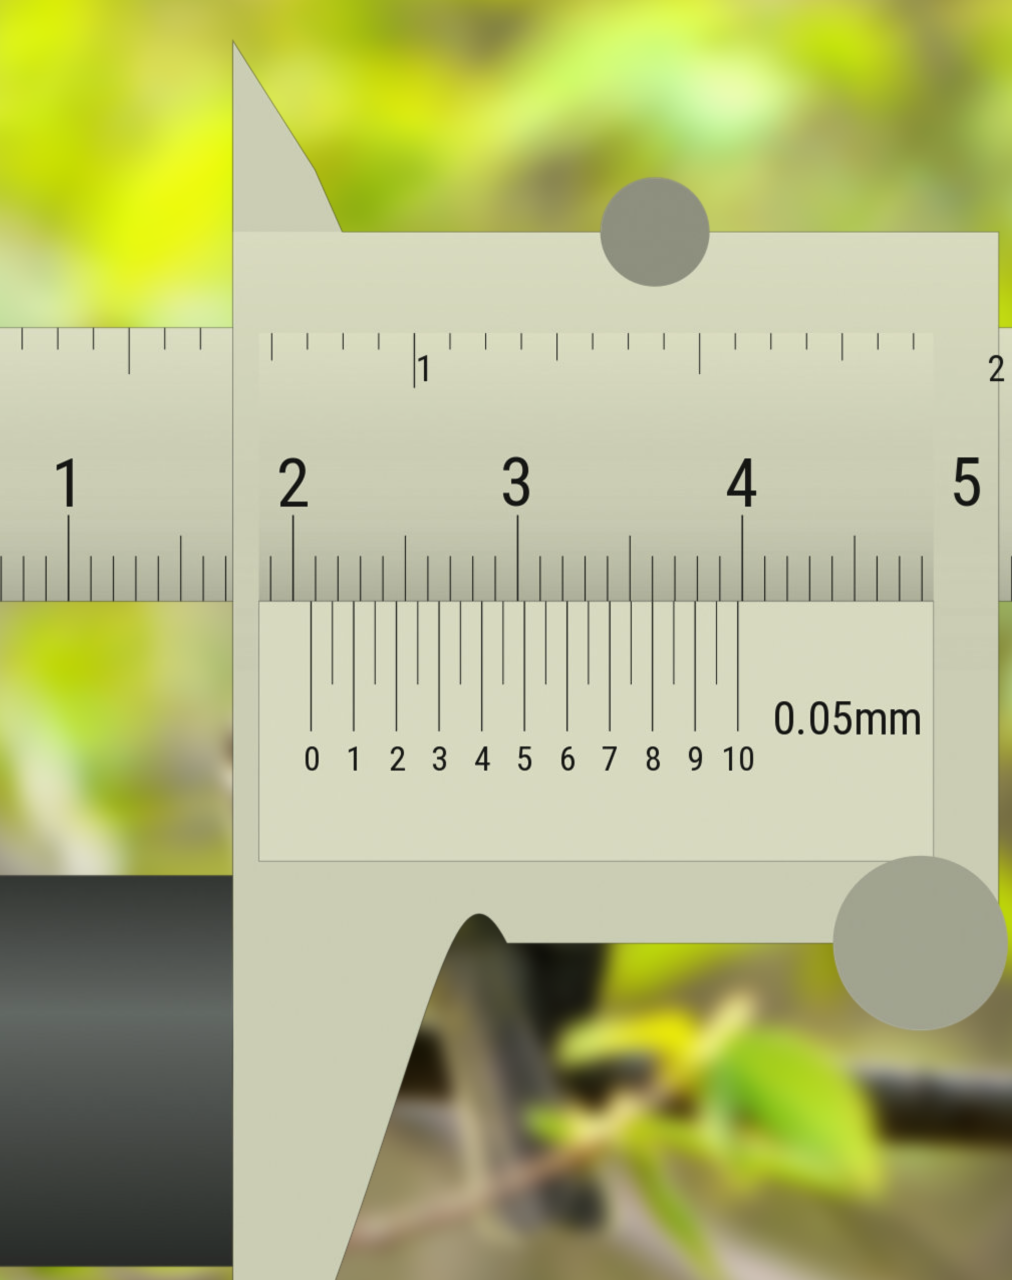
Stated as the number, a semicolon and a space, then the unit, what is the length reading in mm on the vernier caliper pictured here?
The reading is 20.8; mm
